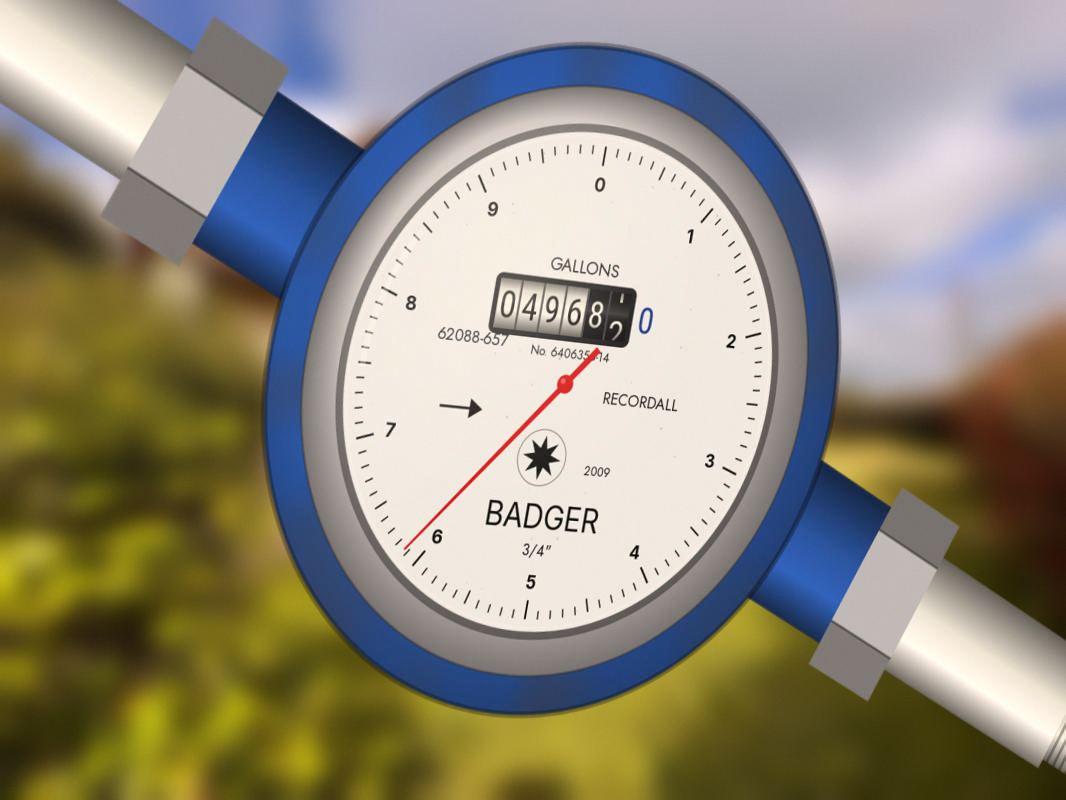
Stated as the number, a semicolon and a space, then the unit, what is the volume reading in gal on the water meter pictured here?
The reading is 496816.1; gal
